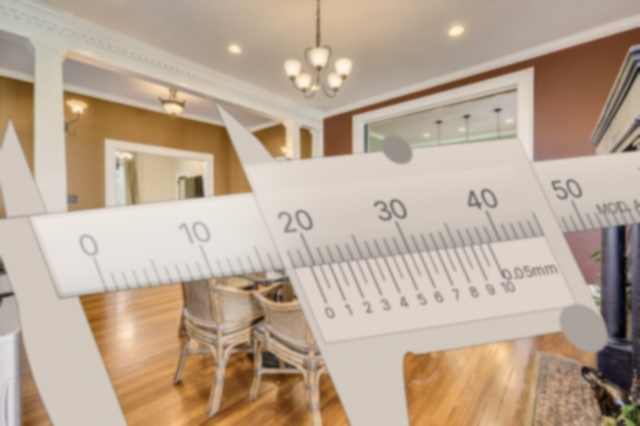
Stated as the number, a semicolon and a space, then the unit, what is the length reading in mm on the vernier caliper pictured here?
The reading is 19.6; mm
